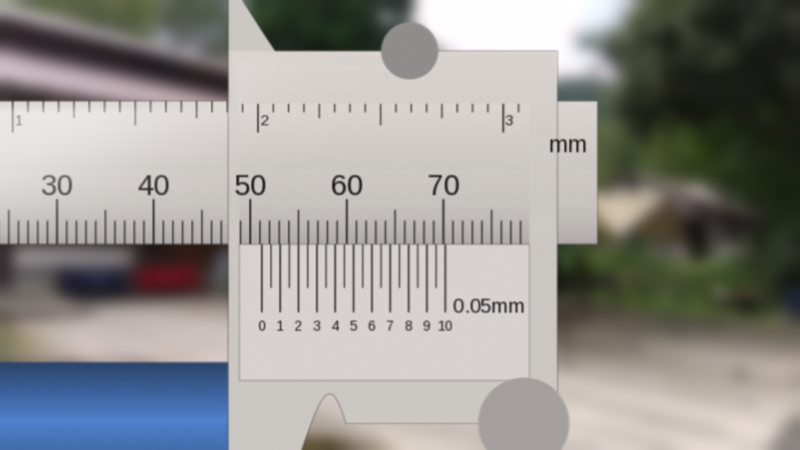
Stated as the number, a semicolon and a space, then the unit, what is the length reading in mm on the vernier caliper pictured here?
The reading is 51.2; mm
